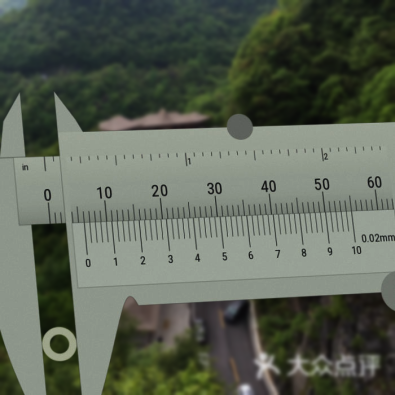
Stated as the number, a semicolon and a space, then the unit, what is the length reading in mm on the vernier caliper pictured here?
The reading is 6.0; mm
